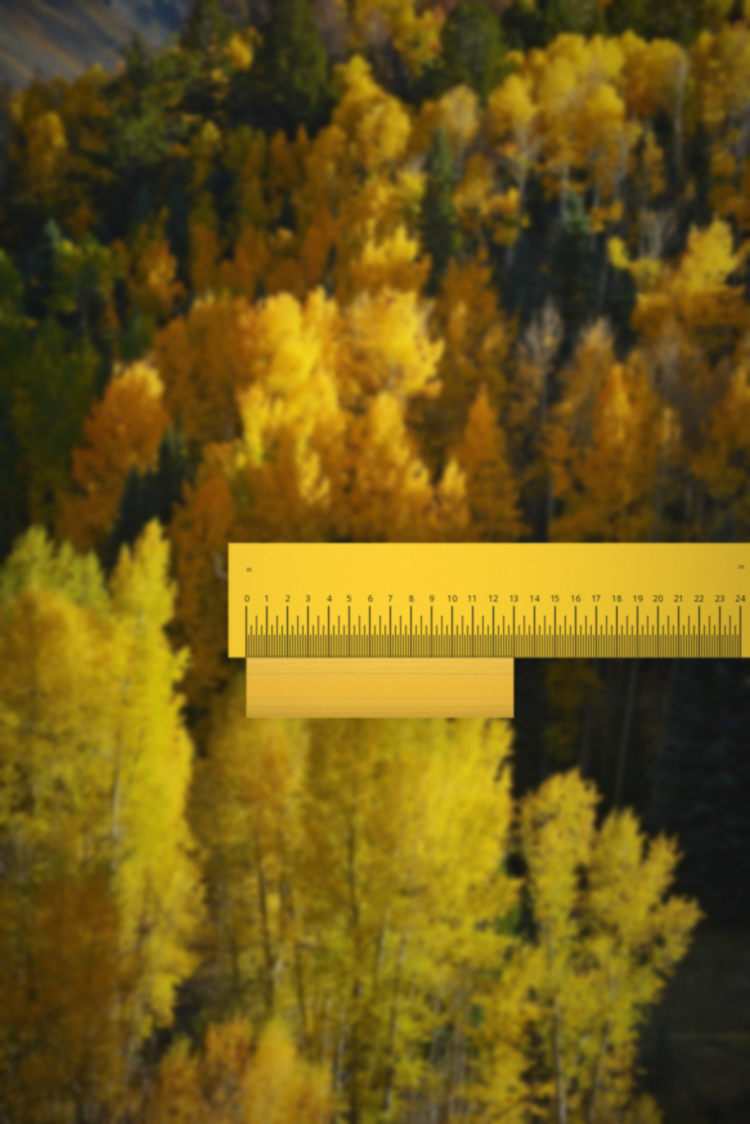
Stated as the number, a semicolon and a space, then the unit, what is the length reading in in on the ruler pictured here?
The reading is 13; in
